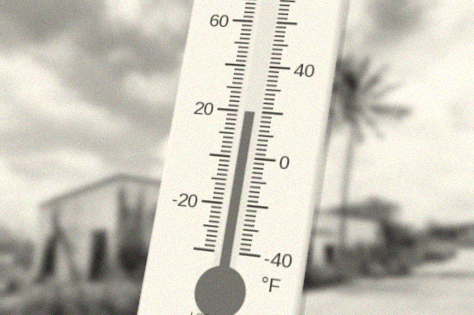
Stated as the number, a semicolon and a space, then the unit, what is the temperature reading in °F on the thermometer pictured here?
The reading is 20; °F
